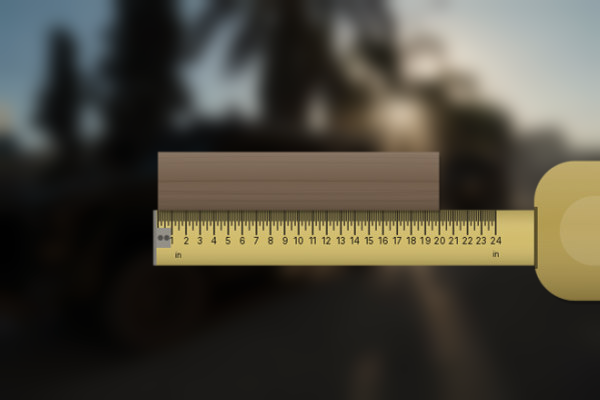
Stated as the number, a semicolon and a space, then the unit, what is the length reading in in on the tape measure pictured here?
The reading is 20; in
